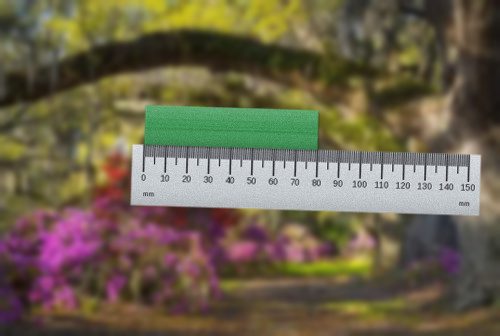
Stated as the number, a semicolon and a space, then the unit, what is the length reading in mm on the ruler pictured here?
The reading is 80; mm
